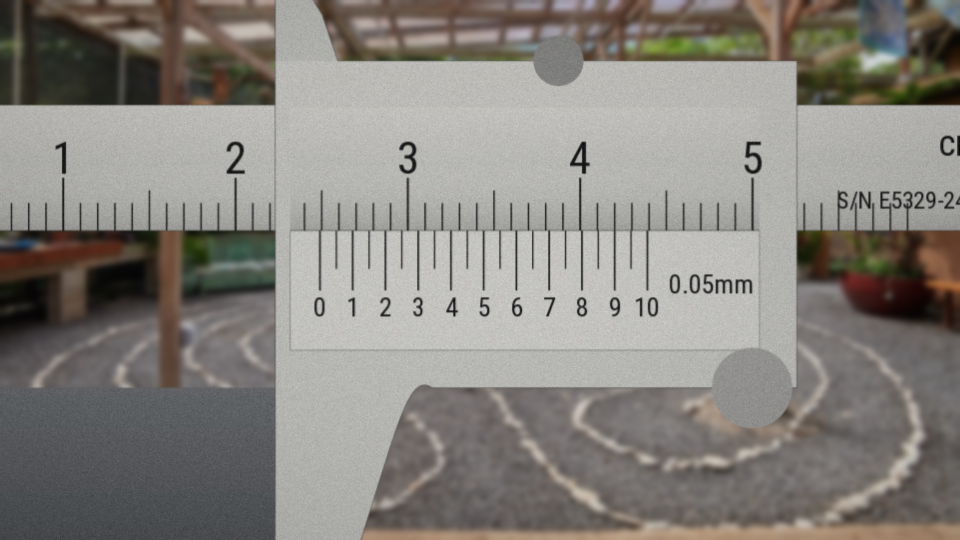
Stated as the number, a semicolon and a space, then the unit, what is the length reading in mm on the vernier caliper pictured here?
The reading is 24.9; mm
